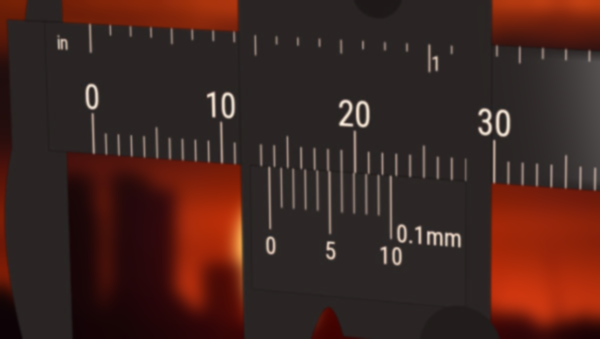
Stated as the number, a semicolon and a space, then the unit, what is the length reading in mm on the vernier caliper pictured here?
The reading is 13.6; mm
